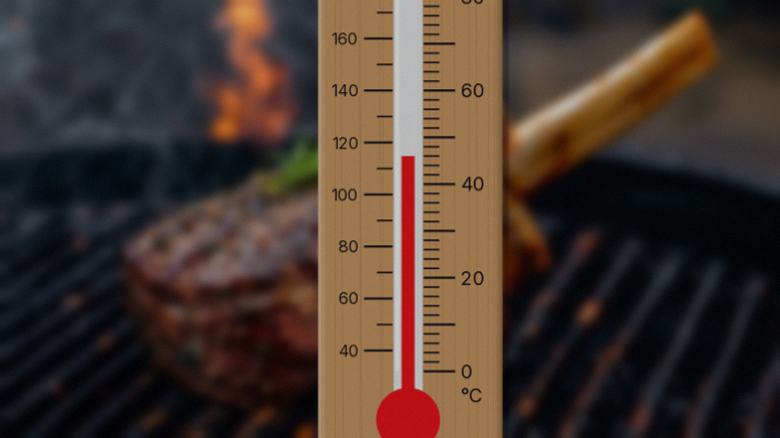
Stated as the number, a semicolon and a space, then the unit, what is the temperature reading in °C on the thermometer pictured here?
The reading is 46; °C
